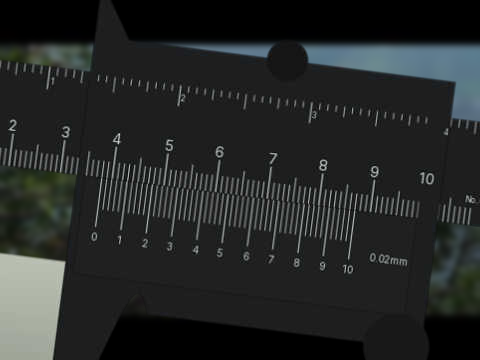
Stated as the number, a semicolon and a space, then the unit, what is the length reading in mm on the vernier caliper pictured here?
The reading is 38.0; mm
